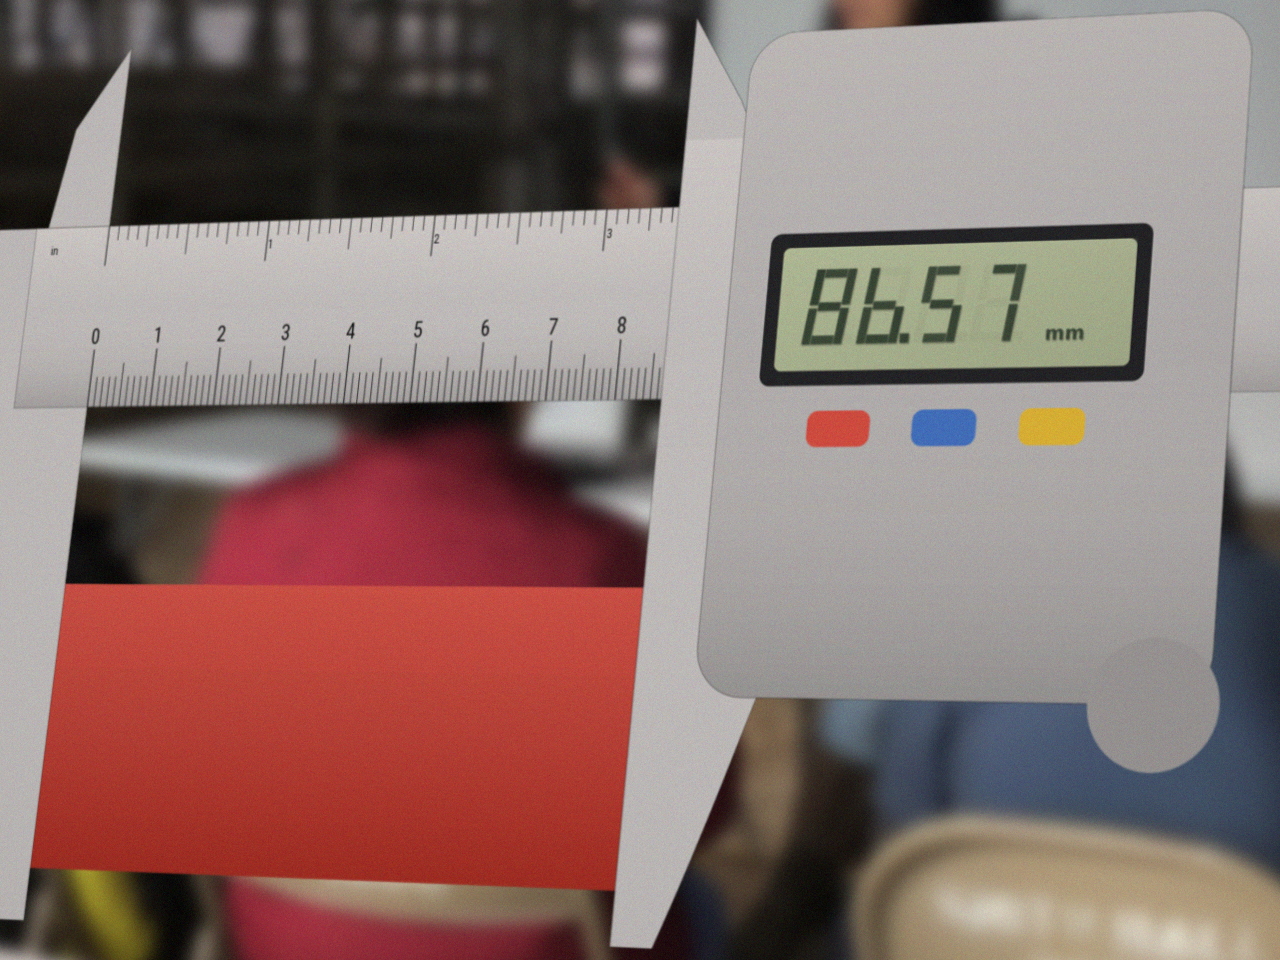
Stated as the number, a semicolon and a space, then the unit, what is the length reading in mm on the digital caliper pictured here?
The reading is 86.57; mm
